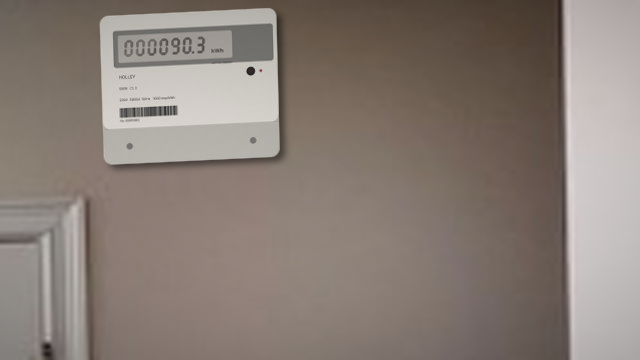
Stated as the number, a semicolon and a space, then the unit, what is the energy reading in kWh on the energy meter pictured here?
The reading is 90.3; kWh
